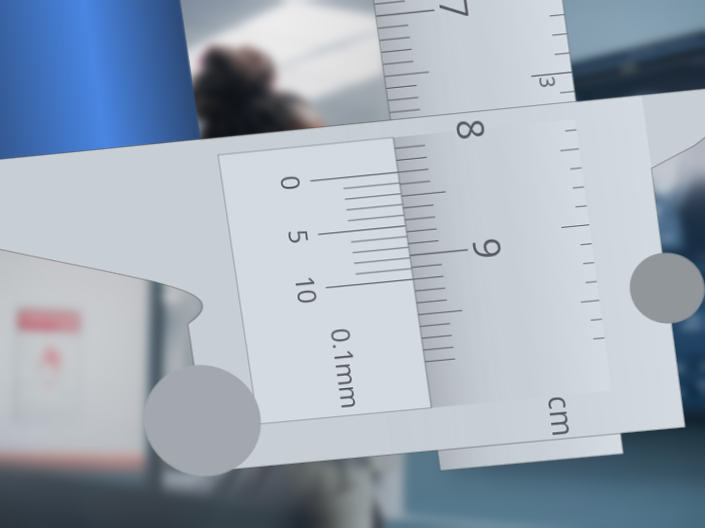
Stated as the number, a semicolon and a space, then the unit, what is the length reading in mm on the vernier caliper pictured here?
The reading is 83.0; mm
